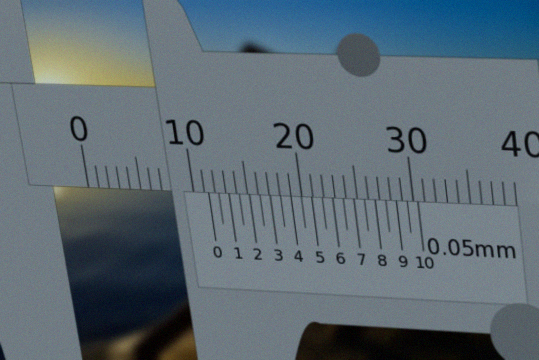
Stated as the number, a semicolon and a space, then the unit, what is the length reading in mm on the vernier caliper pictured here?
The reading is 11.4; mm
